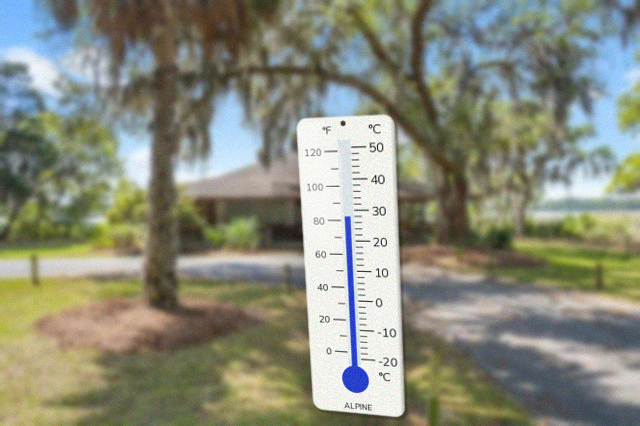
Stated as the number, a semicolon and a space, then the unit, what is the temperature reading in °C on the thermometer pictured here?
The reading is 28; °C
